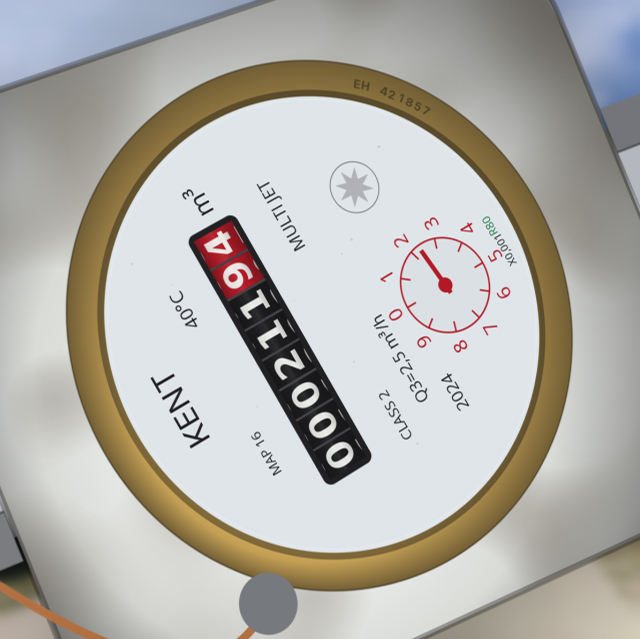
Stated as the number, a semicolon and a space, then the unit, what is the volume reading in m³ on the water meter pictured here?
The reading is 211.942; m³
